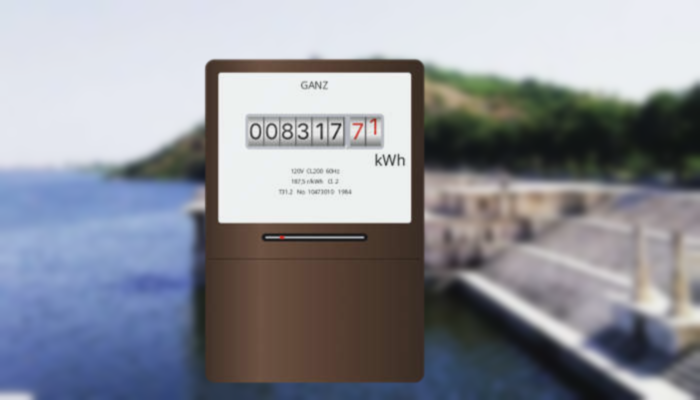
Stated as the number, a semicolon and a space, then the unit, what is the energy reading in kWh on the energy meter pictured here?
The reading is 8317.71; kWh
